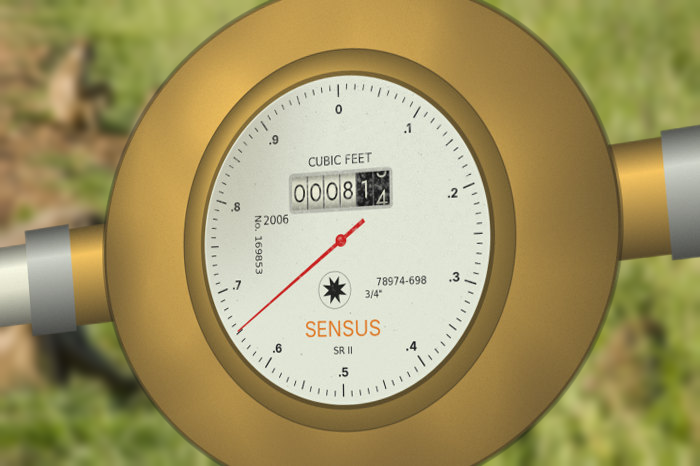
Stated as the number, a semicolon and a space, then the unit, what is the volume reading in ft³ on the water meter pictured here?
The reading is 813.65; ft³
